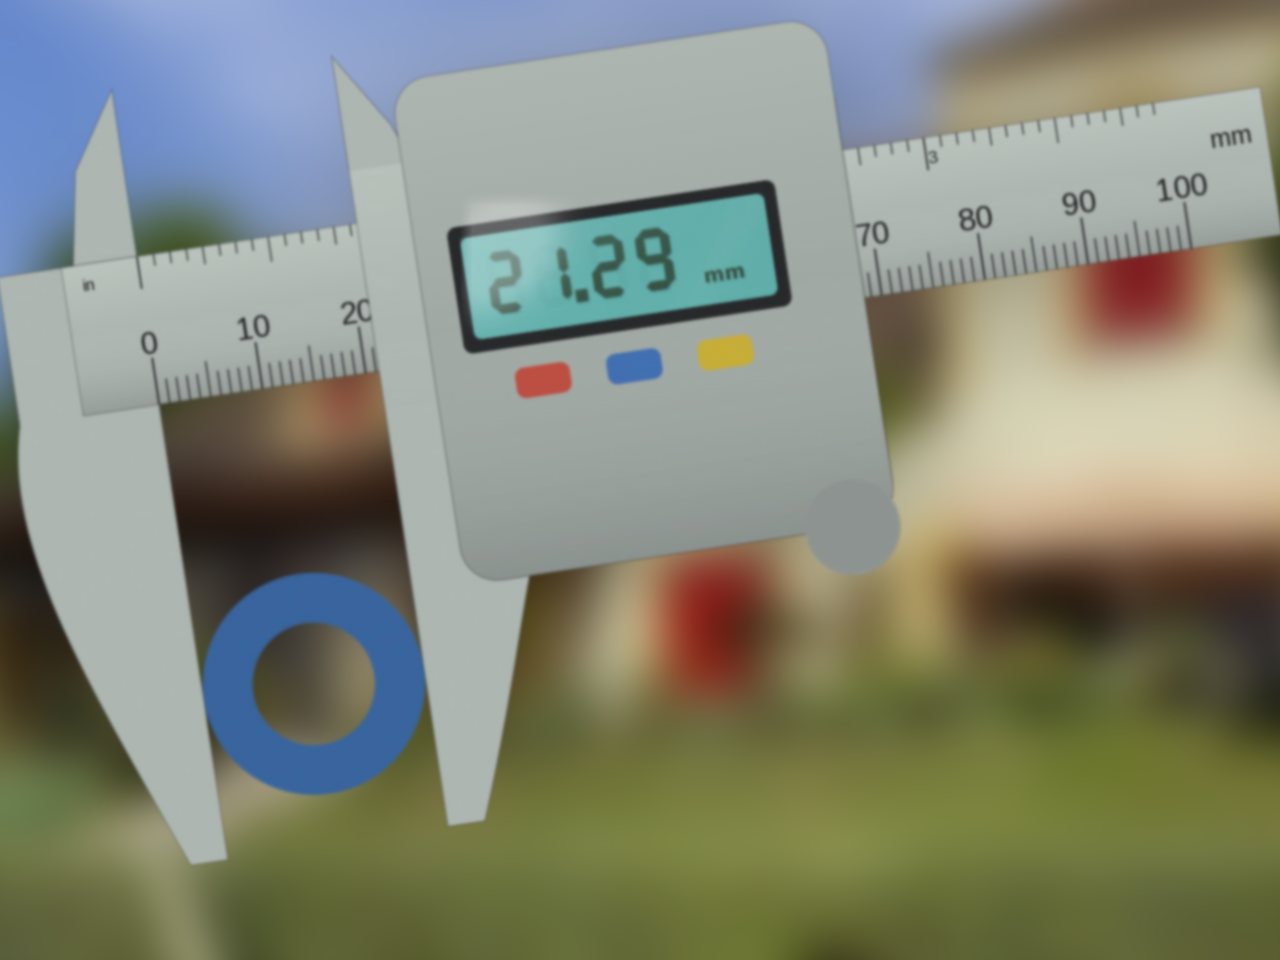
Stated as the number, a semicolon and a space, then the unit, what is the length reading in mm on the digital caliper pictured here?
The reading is 21.29; mm
